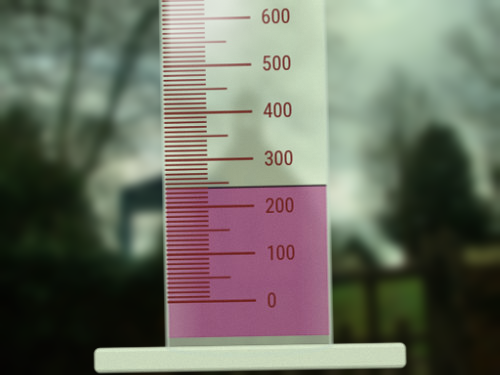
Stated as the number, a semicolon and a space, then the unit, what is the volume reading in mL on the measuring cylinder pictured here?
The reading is 240; mL
